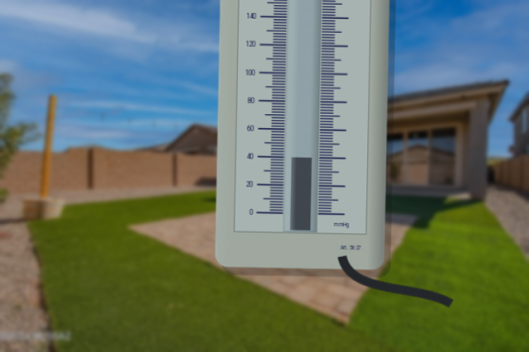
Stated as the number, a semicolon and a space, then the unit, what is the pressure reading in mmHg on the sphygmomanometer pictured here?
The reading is 40; mmHg
